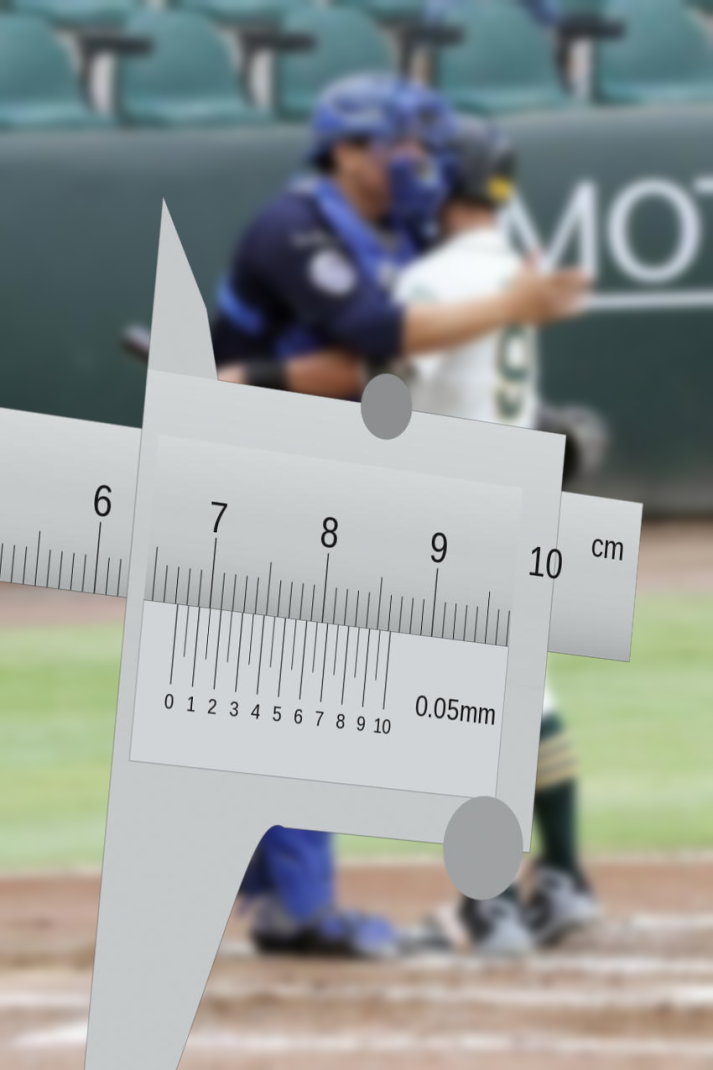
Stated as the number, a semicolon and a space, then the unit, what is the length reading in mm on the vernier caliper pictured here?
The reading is 67.2; mm
